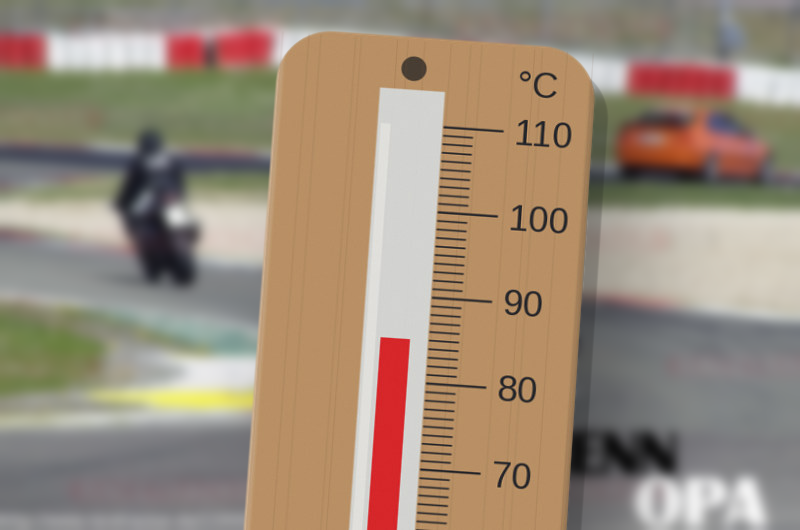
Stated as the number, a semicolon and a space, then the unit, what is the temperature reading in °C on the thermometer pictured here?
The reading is 85; °C
